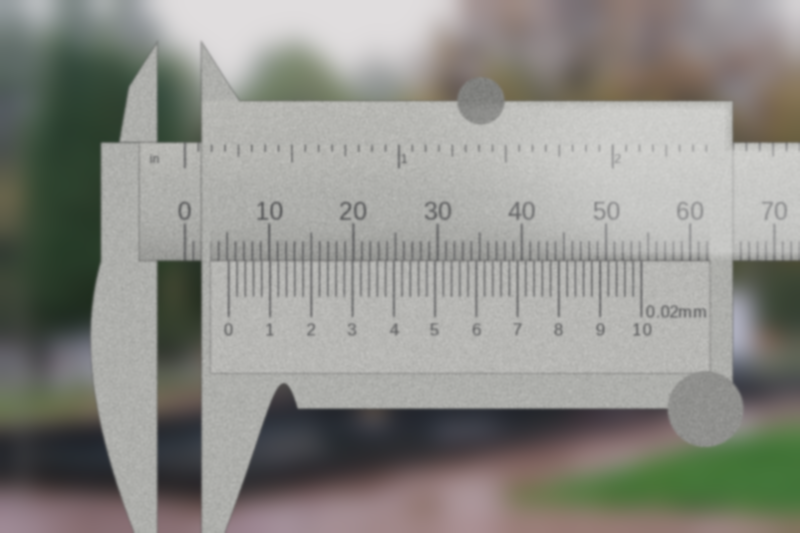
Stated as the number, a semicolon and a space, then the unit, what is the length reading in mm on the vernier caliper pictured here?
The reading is 5.2; mm
